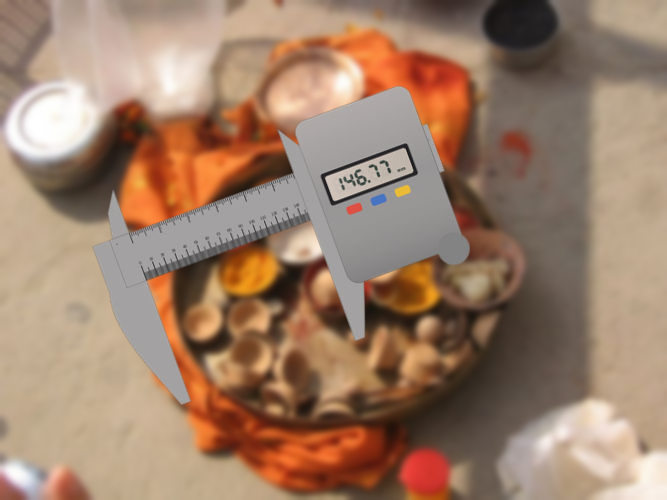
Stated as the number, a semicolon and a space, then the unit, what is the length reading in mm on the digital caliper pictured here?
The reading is 146.77; mm
